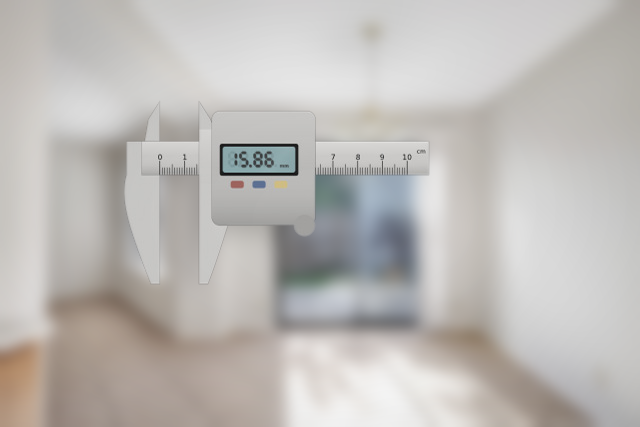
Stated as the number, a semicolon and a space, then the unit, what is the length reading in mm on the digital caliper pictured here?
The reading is 15.86; mm
